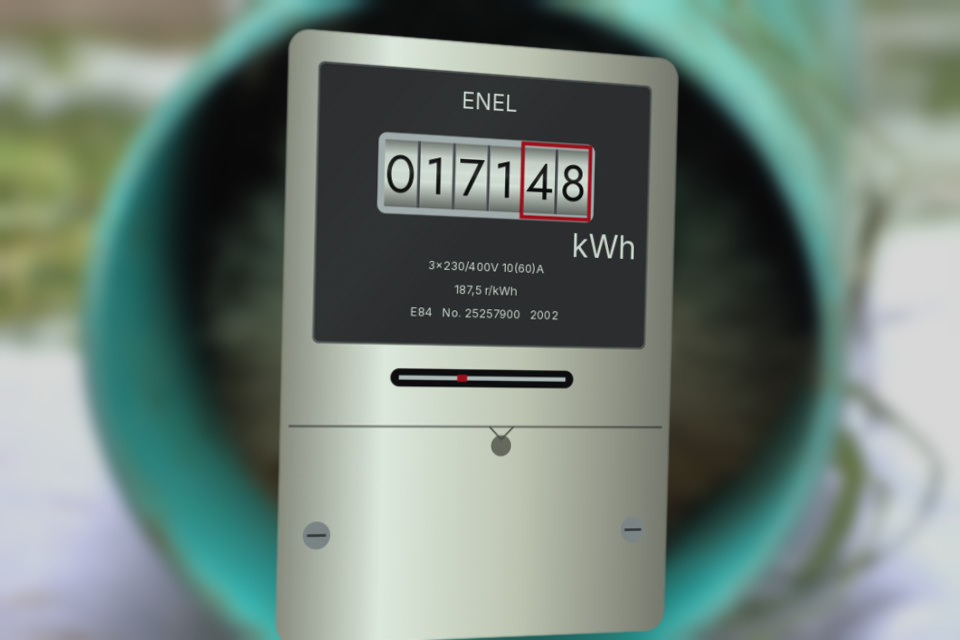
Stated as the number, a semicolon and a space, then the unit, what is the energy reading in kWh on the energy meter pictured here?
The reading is 171.48; kWh
